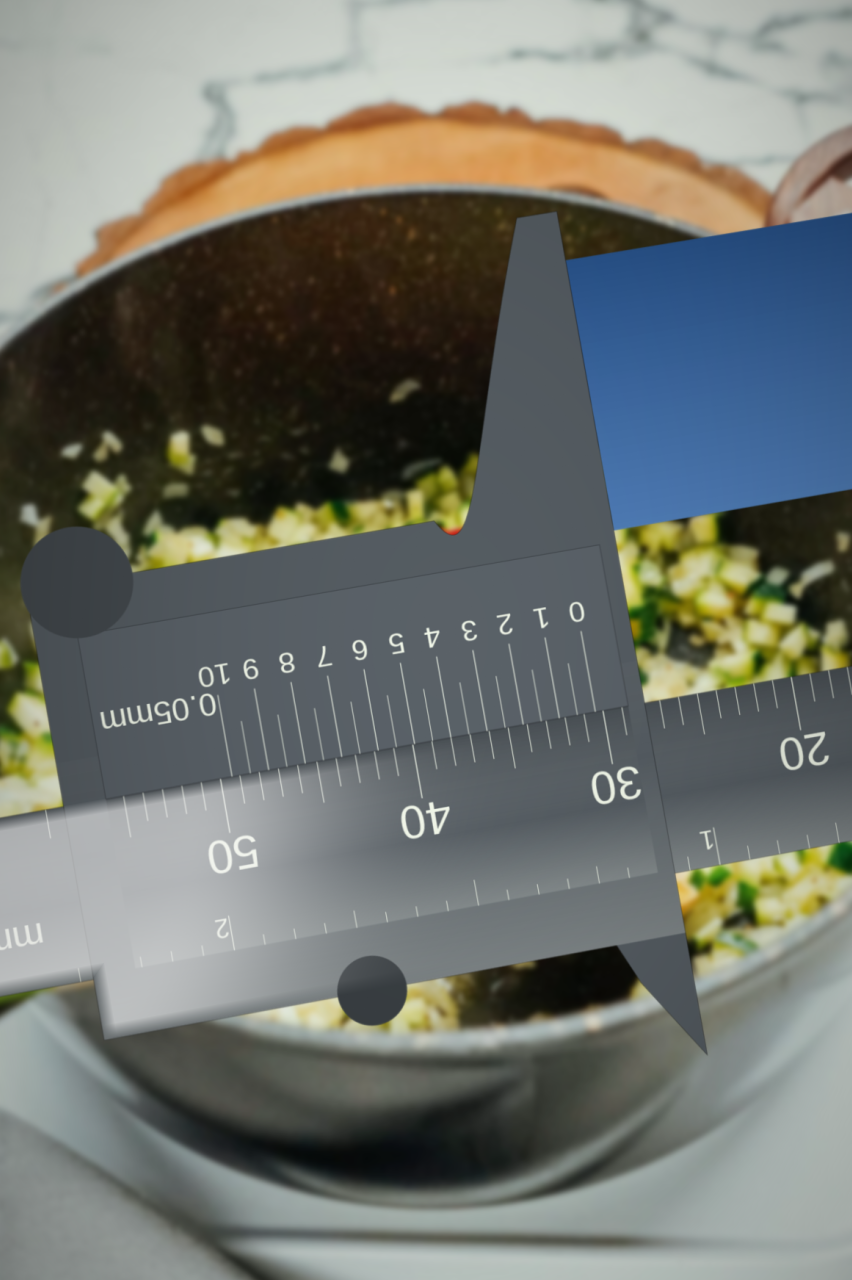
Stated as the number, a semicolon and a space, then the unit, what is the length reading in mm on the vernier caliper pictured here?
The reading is 30.4; mm
